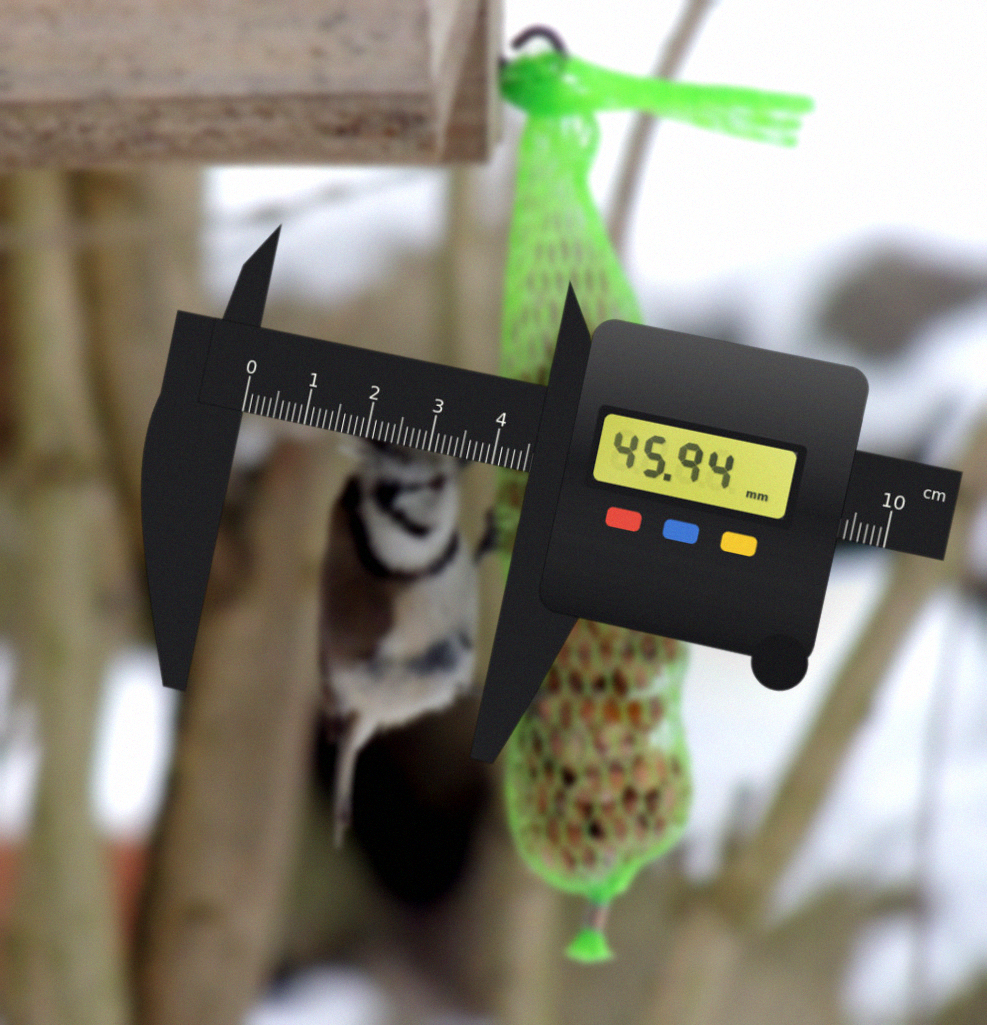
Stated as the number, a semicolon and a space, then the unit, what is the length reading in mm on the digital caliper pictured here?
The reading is 45.94; mm
